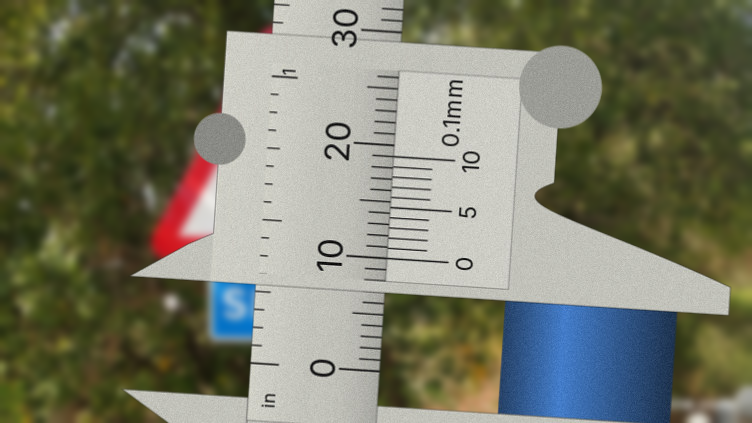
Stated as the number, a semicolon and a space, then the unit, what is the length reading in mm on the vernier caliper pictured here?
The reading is 10.0; mm
